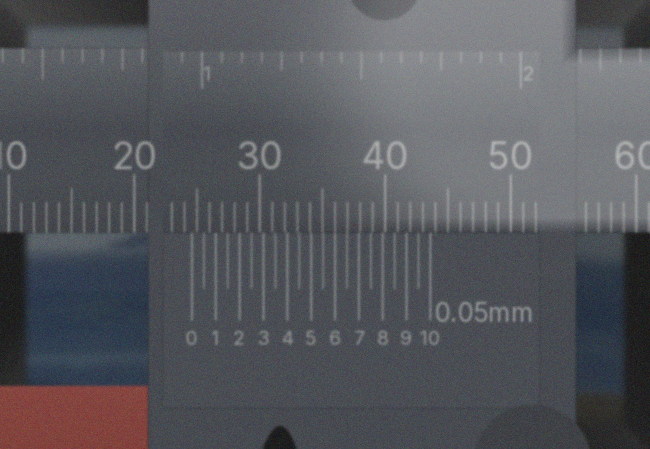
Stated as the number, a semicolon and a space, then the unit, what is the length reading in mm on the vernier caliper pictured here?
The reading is 24.6; mm
